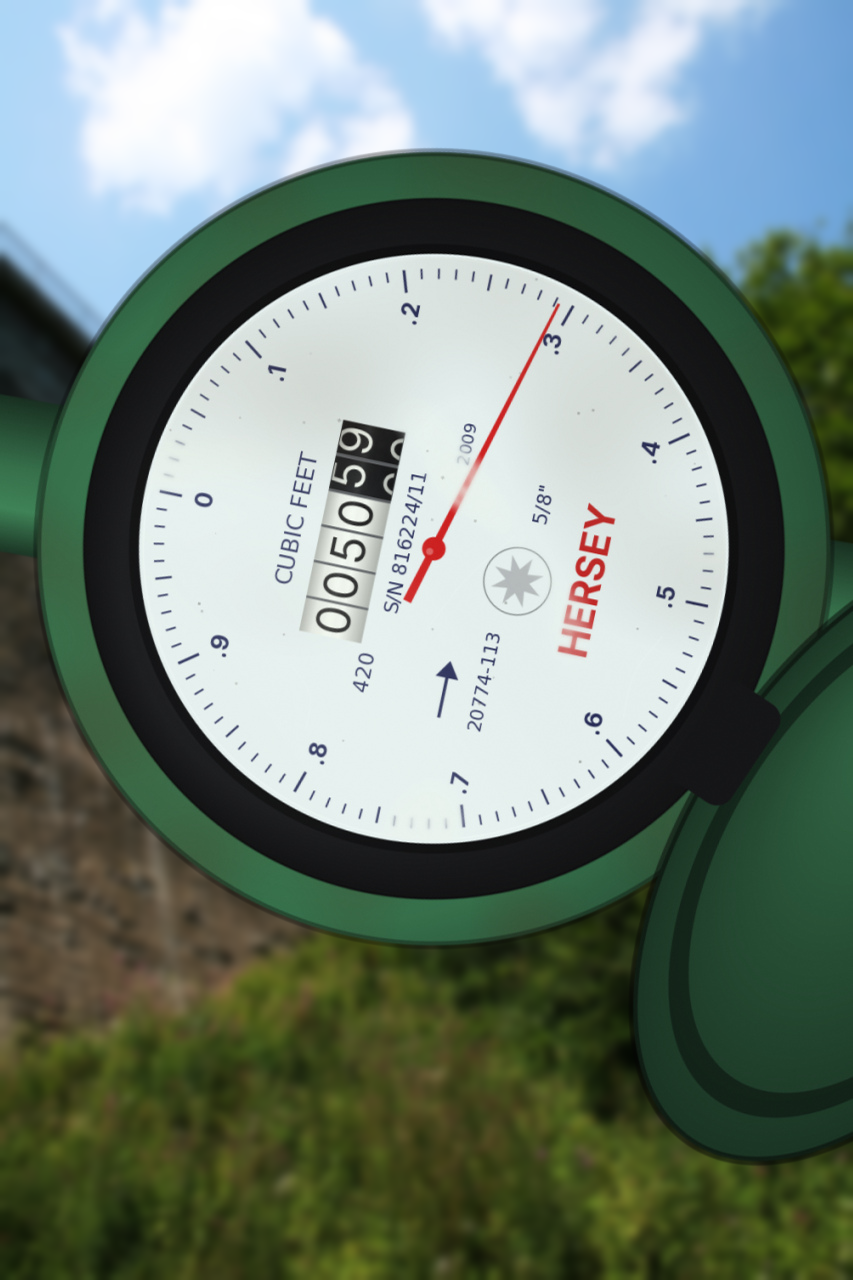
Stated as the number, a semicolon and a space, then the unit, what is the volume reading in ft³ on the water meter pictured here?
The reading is 5059.29; ft³
